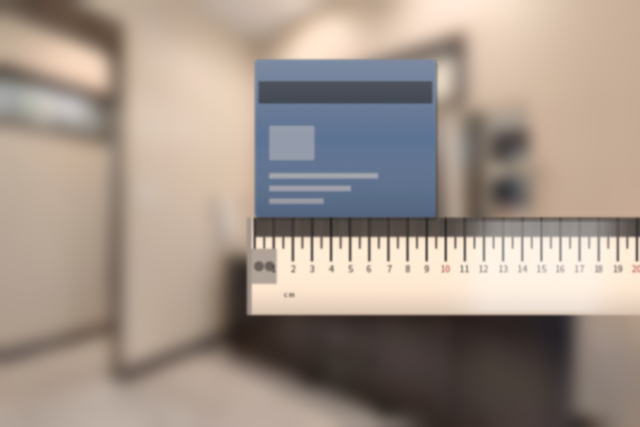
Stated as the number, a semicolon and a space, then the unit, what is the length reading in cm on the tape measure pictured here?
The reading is 9.5; cm
